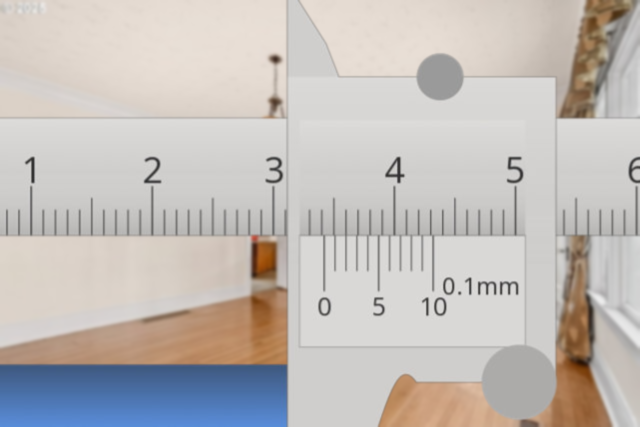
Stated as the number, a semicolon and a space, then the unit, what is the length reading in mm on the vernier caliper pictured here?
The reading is 34.2; mm
